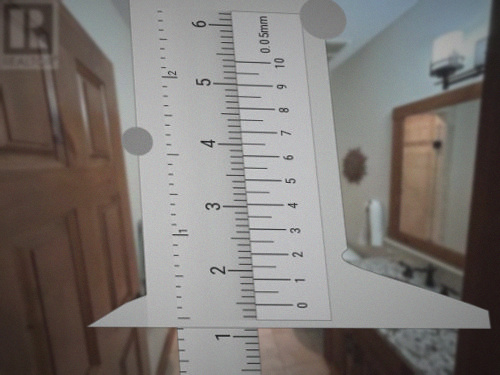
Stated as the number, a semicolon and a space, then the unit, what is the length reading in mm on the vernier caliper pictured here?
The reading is 14.8; mm
